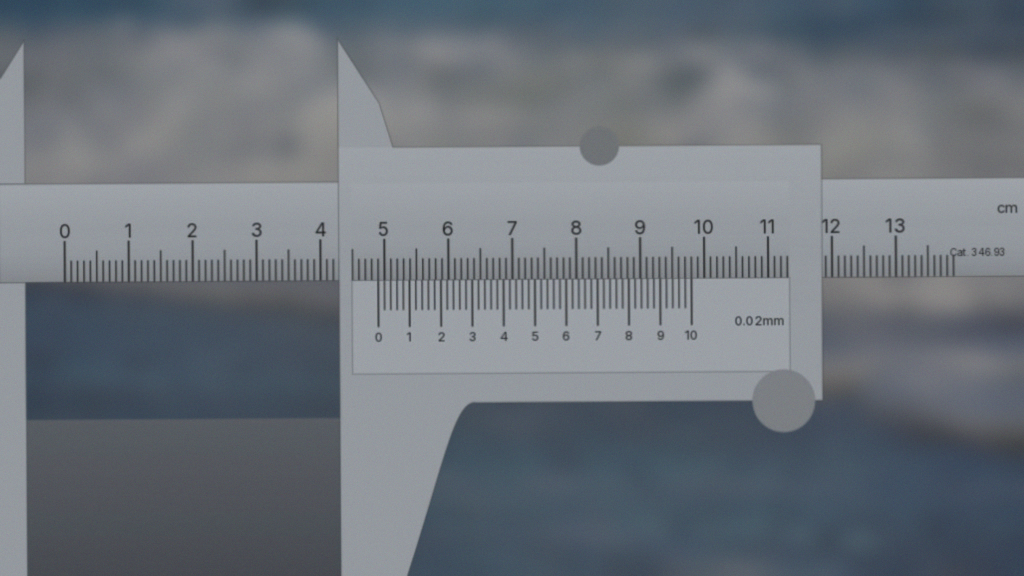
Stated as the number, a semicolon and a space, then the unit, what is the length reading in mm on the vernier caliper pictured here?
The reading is 49.0; mm
